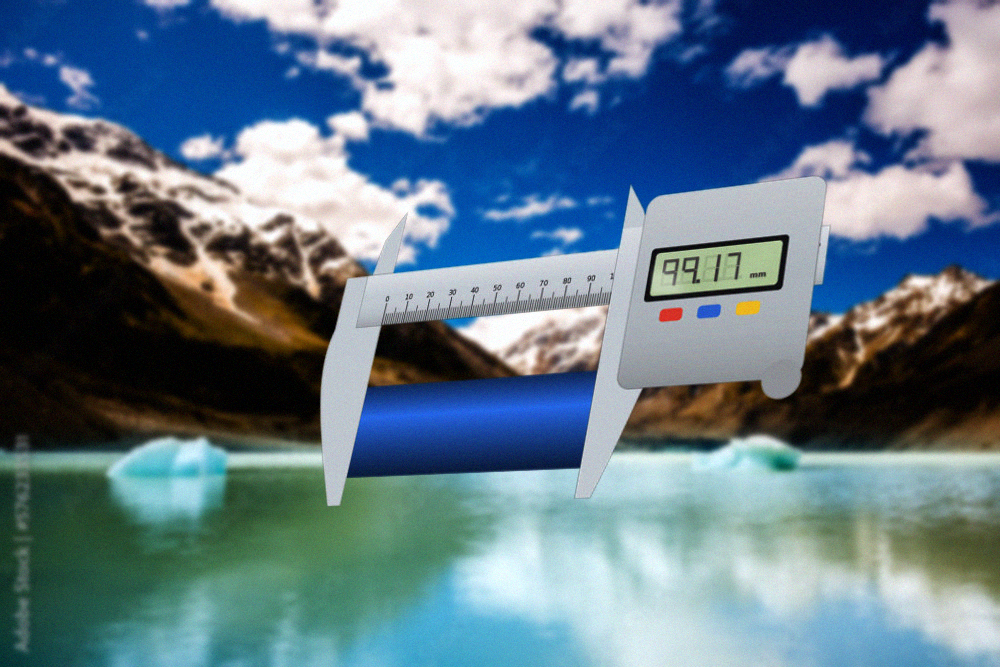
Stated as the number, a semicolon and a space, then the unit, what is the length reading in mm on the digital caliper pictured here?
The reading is 99.17; mm
